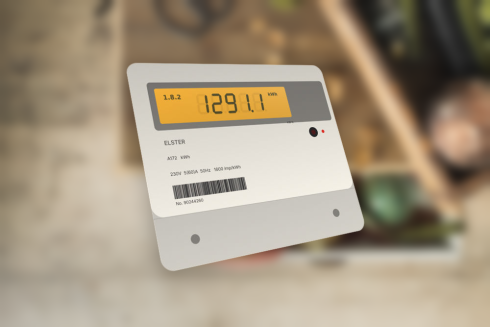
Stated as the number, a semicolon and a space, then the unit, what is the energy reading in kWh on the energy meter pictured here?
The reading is 1291.1; kWh
